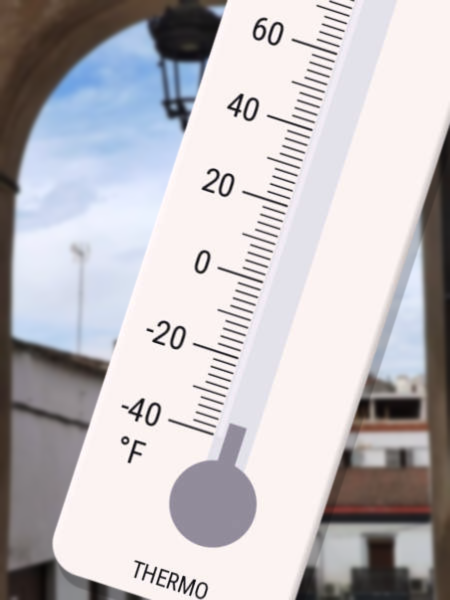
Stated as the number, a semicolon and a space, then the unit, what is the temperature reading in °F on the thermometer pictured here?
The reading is -36; °F
